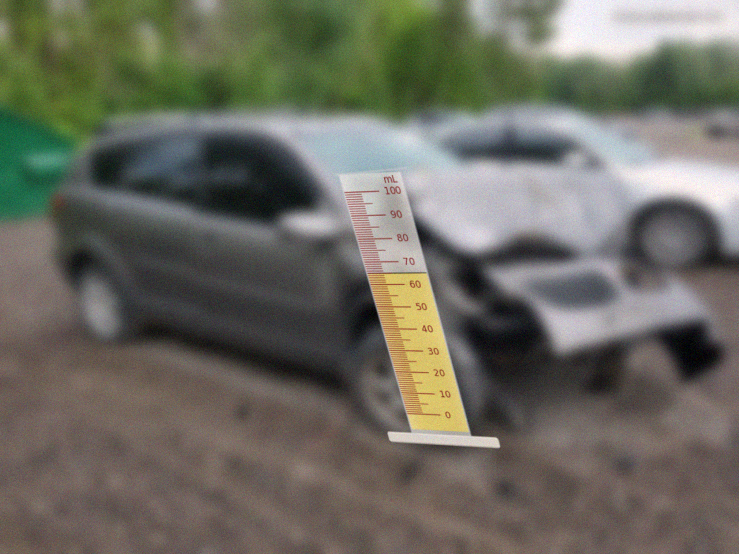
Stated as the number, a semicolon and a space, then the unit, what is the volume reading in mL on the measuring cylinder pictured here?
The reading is 65; mL
